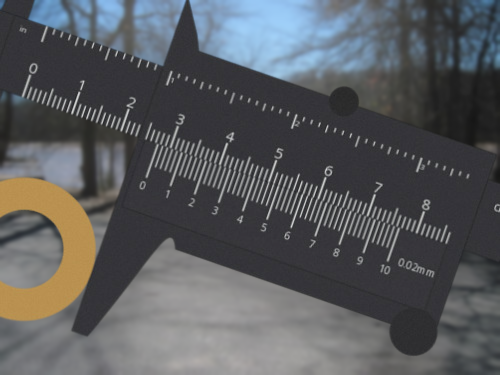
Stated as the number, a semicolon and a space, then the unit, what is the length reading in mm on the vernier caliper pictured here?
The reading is 27.5; mm
